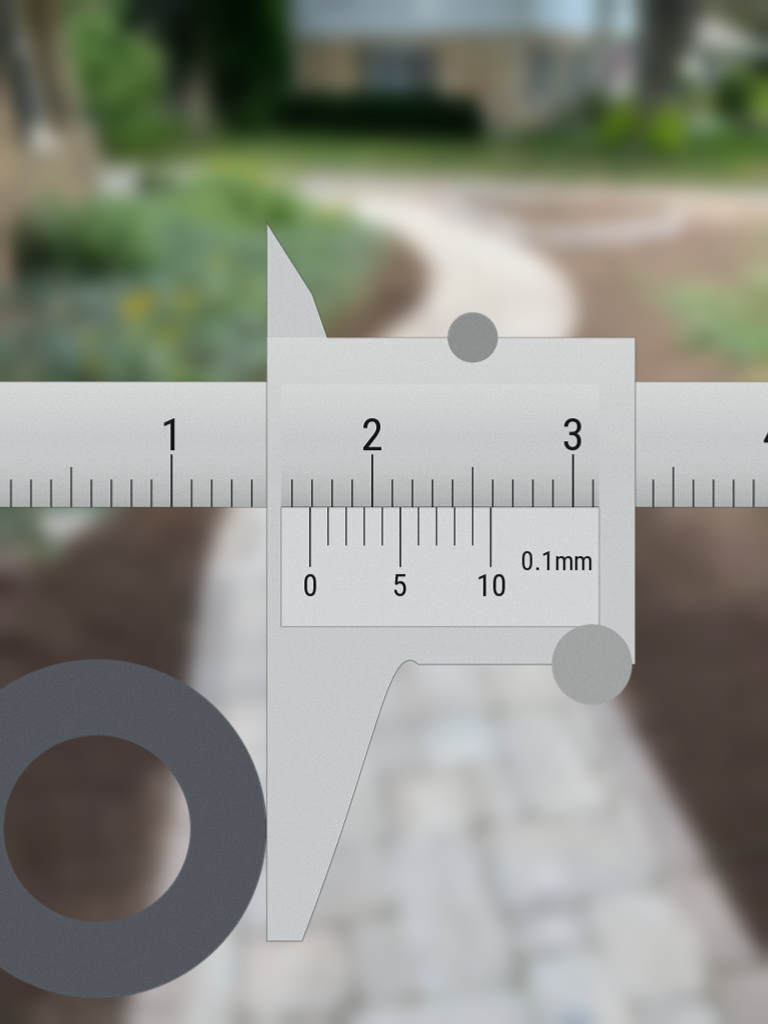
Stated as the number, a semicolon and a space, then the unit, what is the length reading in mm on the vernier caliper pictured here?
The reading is 16.9; mm
